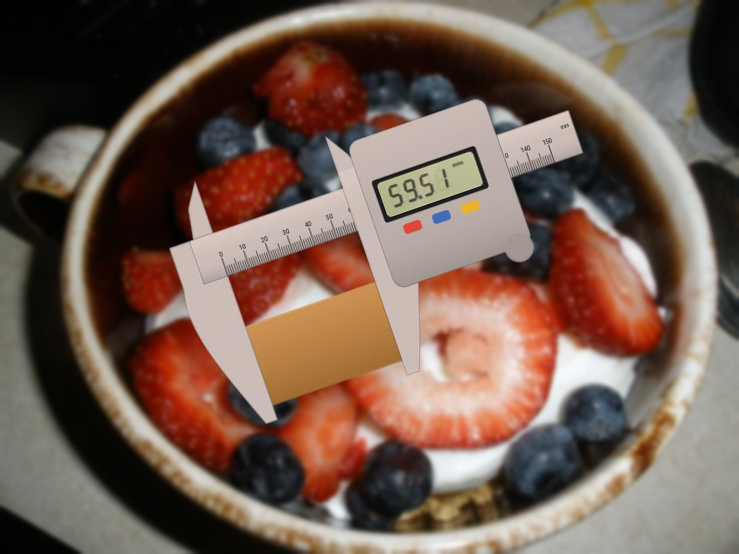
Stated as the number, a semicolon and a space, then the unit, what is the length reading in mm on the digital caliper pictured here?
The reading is 59.51; mm
